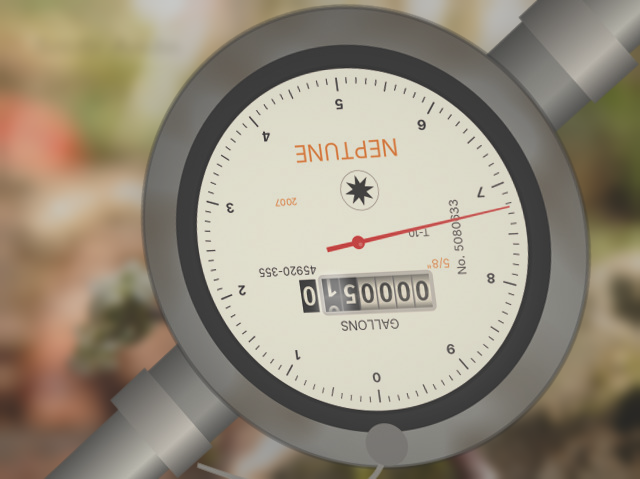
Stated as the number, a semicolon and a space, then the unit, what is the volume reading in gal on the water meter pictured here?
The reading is 507.2; gal
